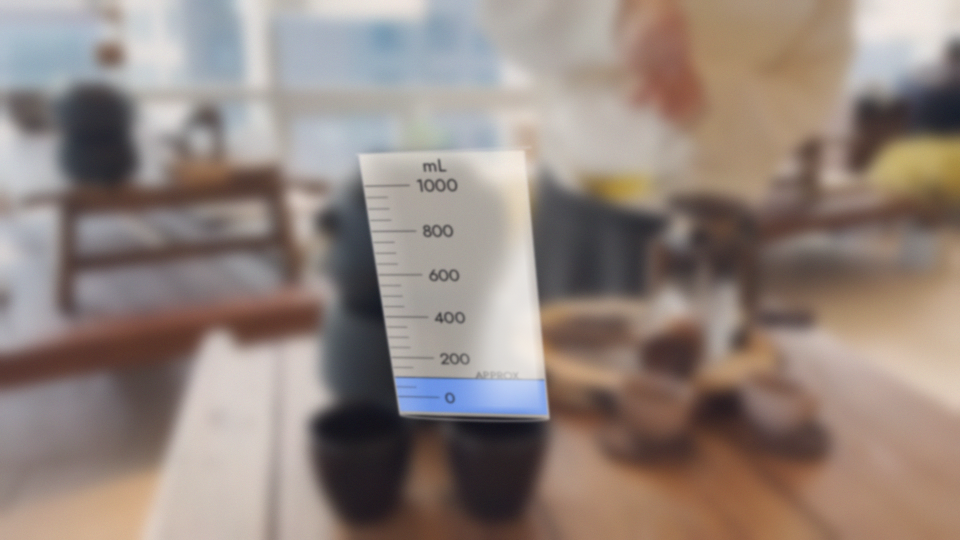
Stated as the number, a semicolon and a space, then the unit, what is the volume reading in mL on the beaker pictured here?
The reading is 100; mL
